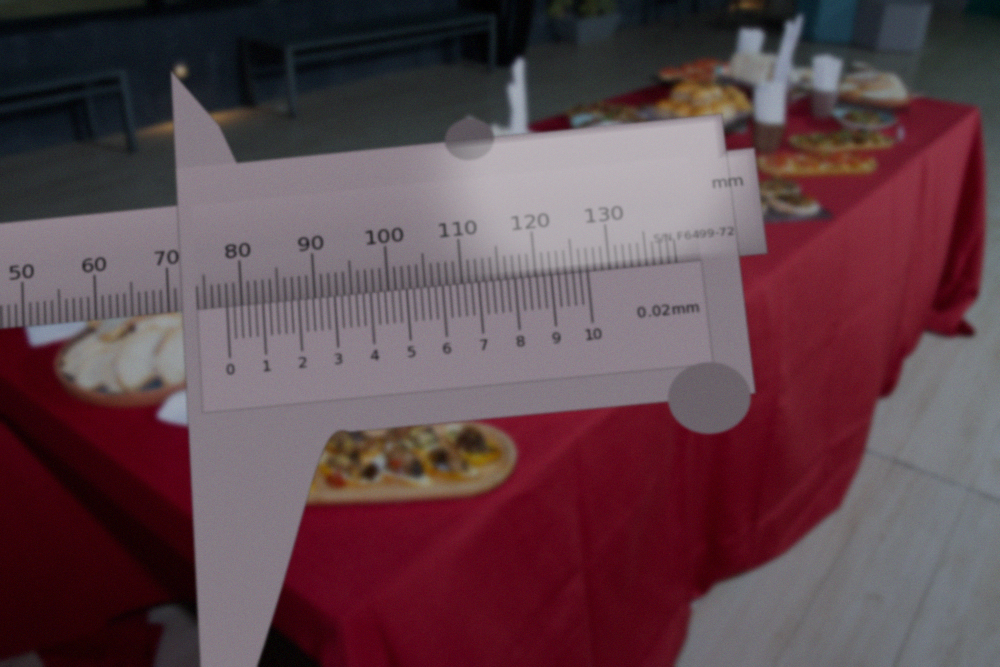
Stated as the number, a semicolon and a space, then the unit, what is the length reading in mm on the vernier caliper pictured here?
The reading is 78.0; mm
